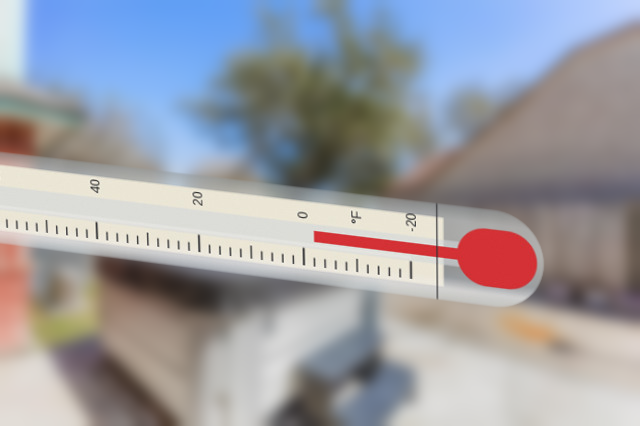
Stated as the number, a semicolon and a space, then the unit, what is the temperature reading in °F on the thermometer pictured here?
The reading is -2; °F
